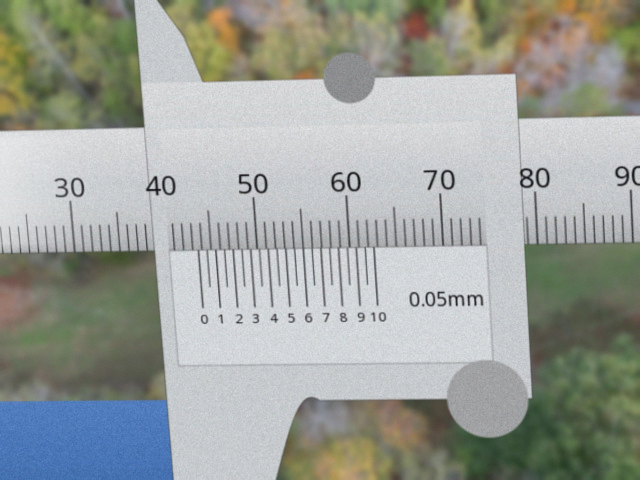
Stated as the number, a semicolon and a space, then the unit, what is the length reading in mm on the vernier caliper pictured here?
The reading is 43.6; mm
